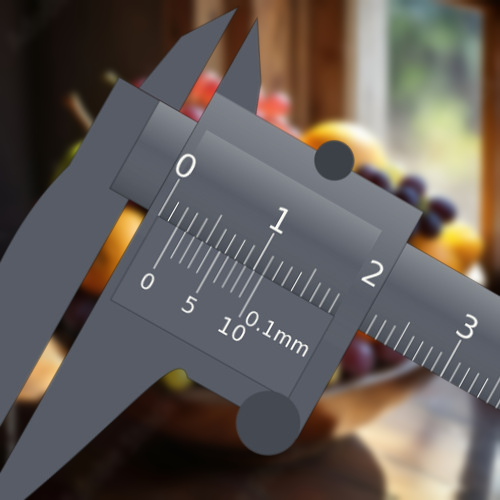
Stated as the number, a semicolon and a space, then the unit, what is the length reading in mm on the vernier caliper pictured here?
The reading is 2.0; mm
